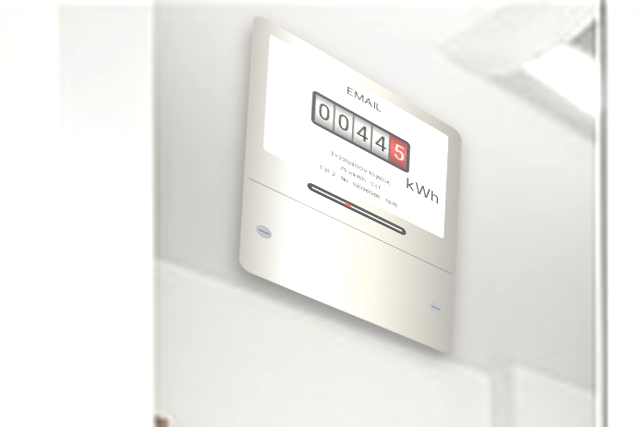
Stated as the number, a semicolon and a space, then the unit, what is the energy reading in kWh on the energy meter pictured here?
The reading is 44.5; kWh
